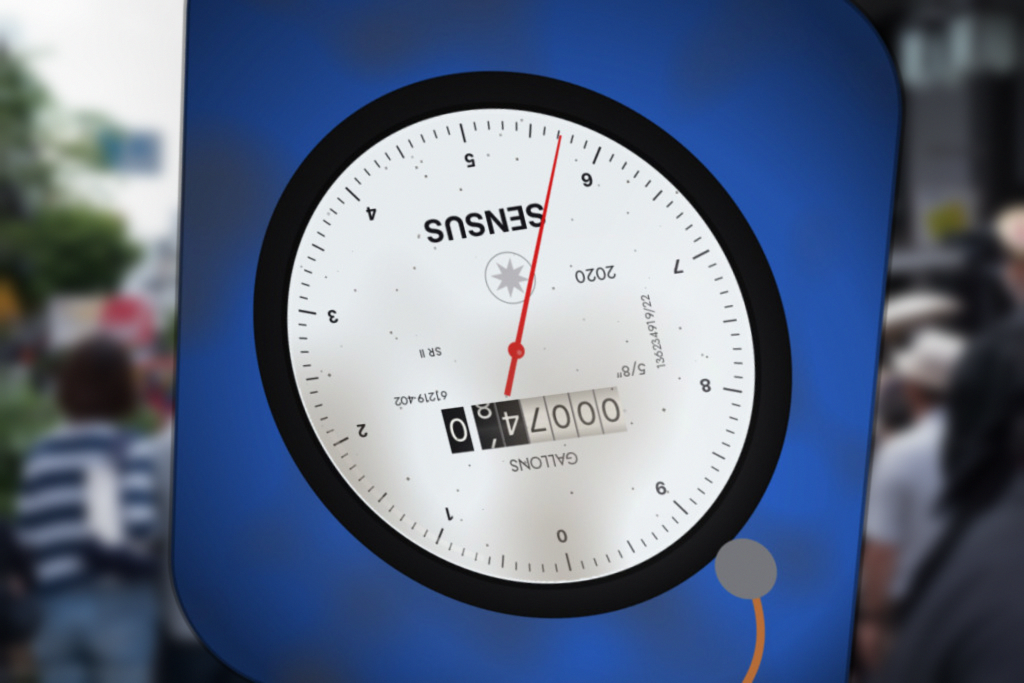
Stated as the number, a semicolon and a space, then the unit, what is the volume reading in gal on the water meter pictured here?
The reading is 7475.7; gal
